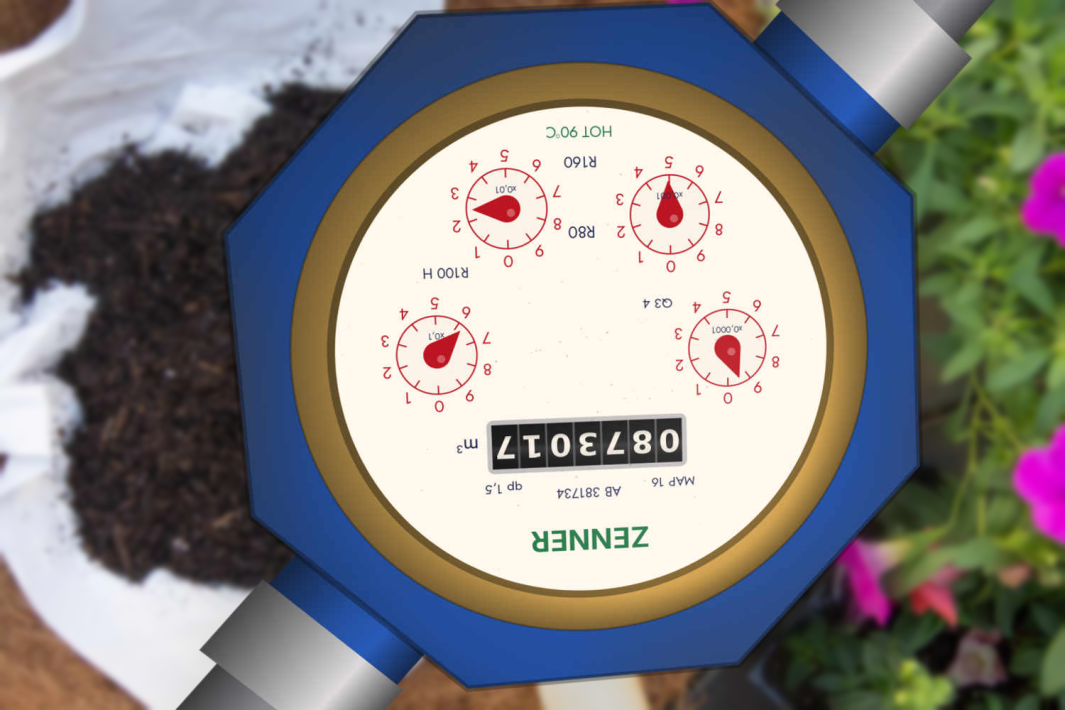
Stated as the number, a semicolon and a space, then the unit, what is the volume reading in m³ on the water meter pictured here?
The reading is 873017.6249; m³
